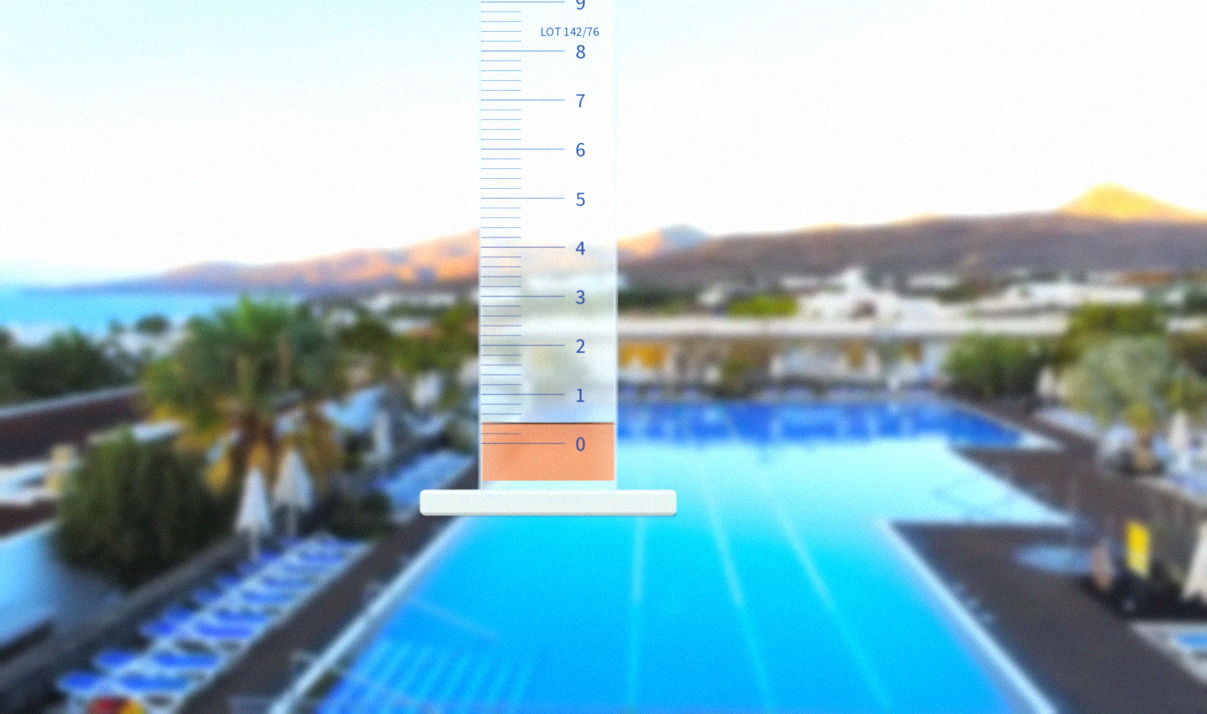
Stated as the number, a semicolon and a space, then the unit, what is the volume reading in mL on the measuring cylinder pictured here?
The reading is 0.4; mL
